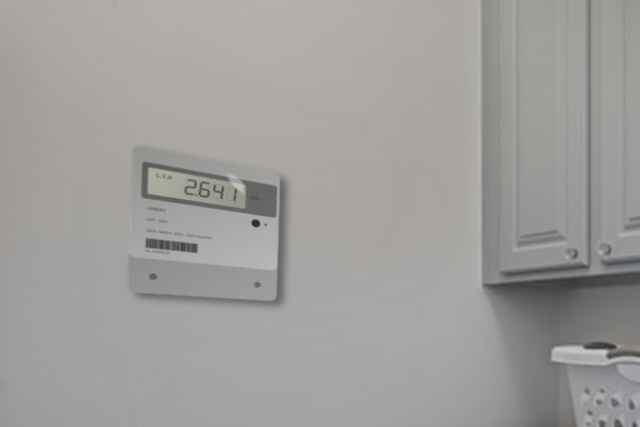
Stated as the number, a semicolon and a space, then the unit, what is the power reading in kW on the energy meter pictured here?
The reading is 2.641; kW
